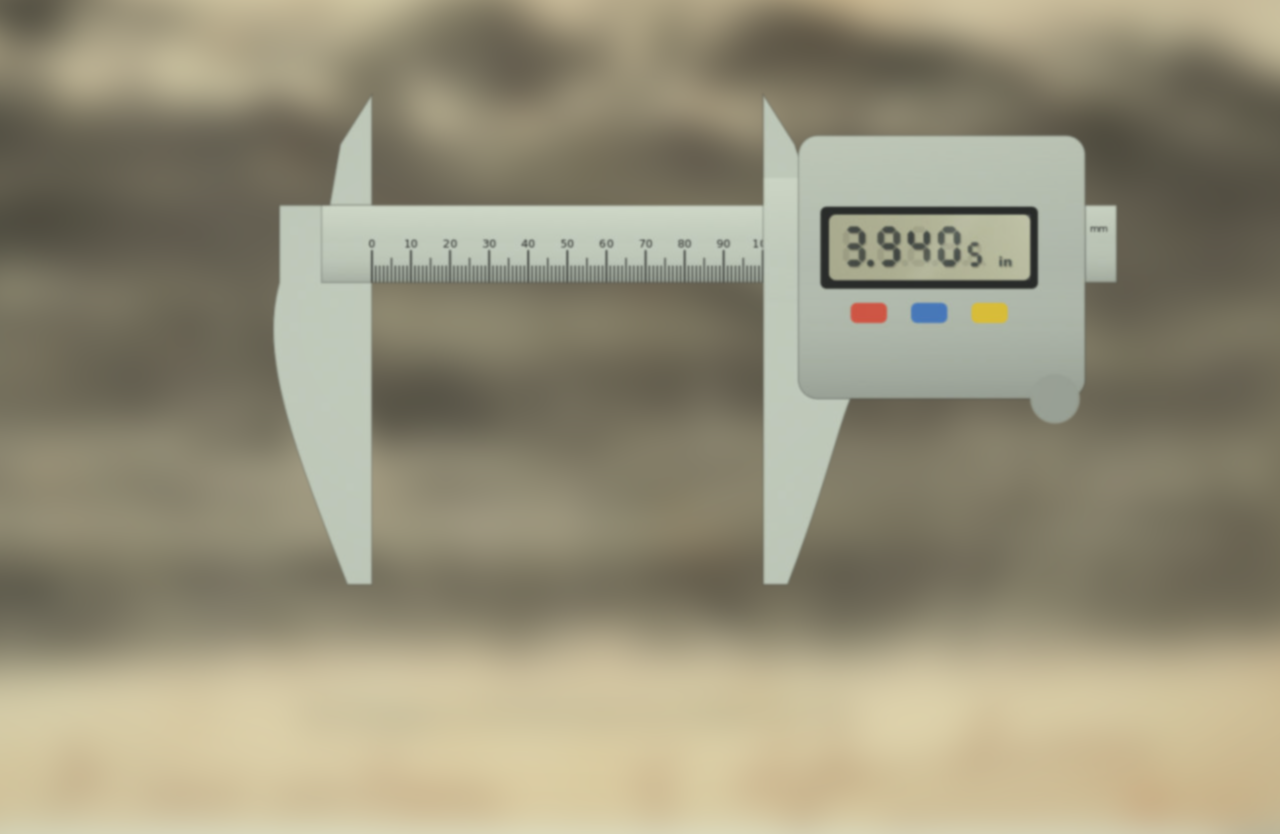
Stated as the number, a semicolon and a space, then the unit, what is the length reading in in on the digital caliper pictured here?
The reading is 3.9405; in
